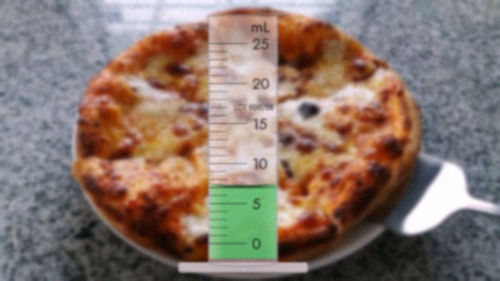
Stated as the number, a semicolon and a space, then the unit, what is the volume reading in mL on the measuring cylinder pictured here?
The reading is 7; mL
